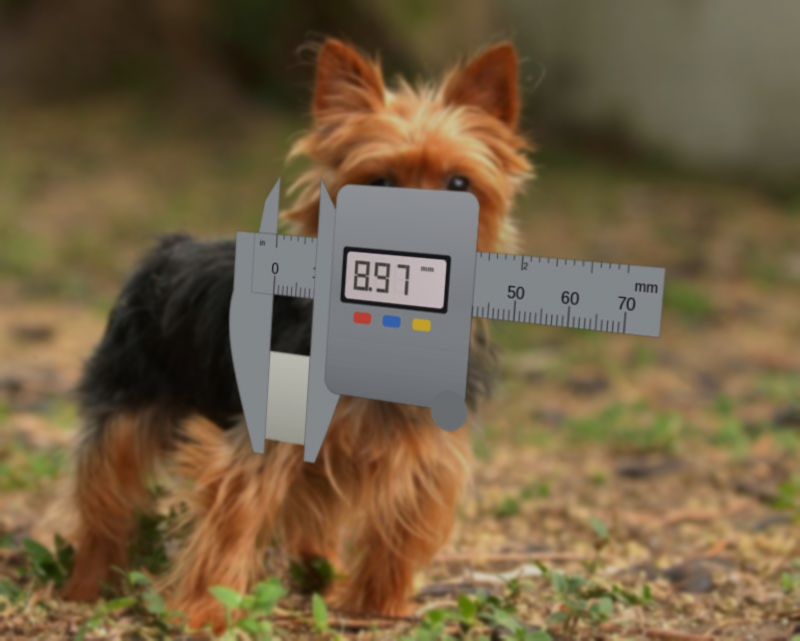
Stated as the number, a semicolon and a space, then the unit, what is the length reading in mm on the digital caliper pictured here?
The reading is 8.97; mm
